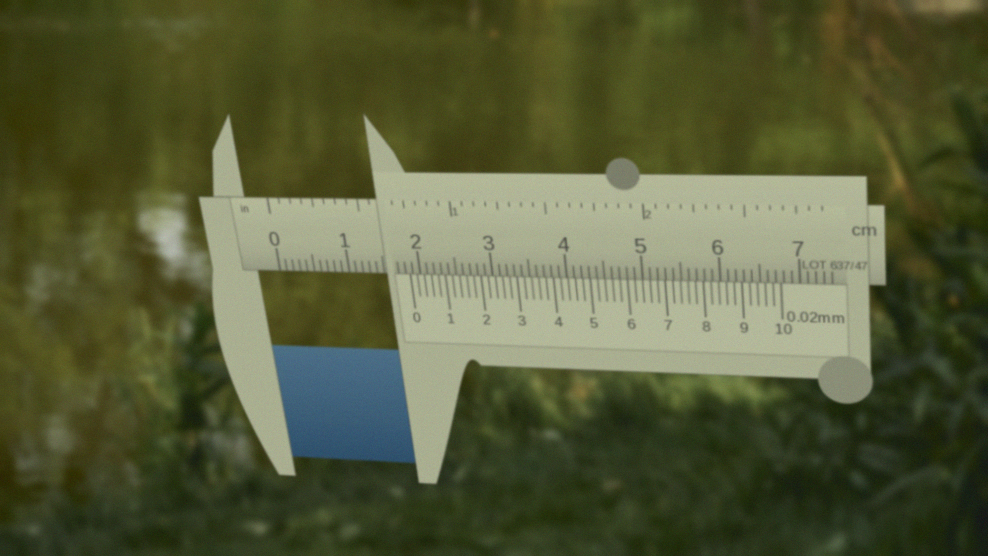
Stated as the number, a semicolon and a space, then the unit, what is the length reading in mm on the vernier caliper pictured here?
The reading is 18.6; mm
